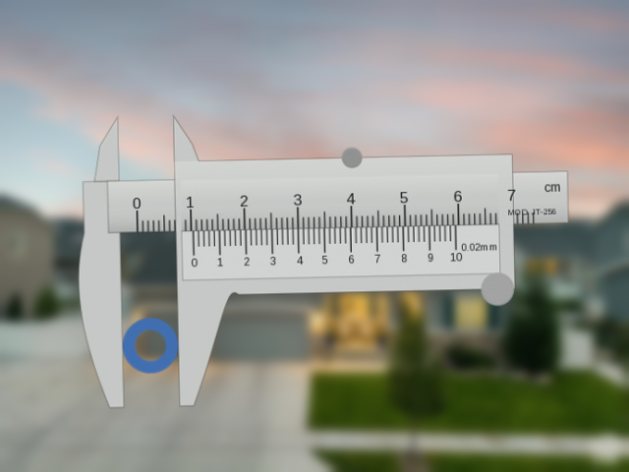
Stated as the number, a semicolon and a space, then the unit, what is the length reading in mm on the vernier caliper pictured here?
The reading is 10.4; mm
